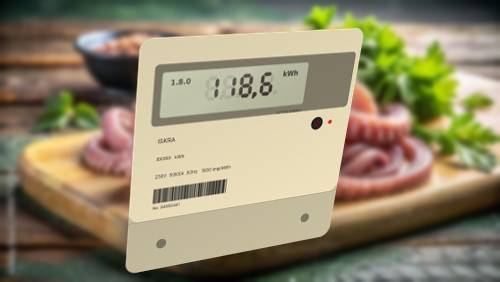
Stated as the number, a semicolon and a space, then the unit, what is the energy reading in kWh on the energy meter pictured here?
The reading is 118.6; kWh
